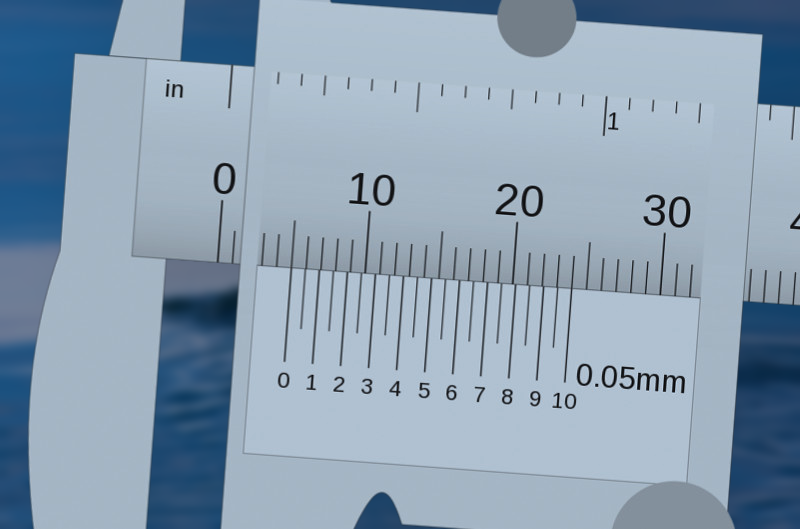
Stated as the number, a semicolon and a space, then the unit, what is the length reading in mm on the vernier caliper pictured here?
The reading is 5.0; mm
